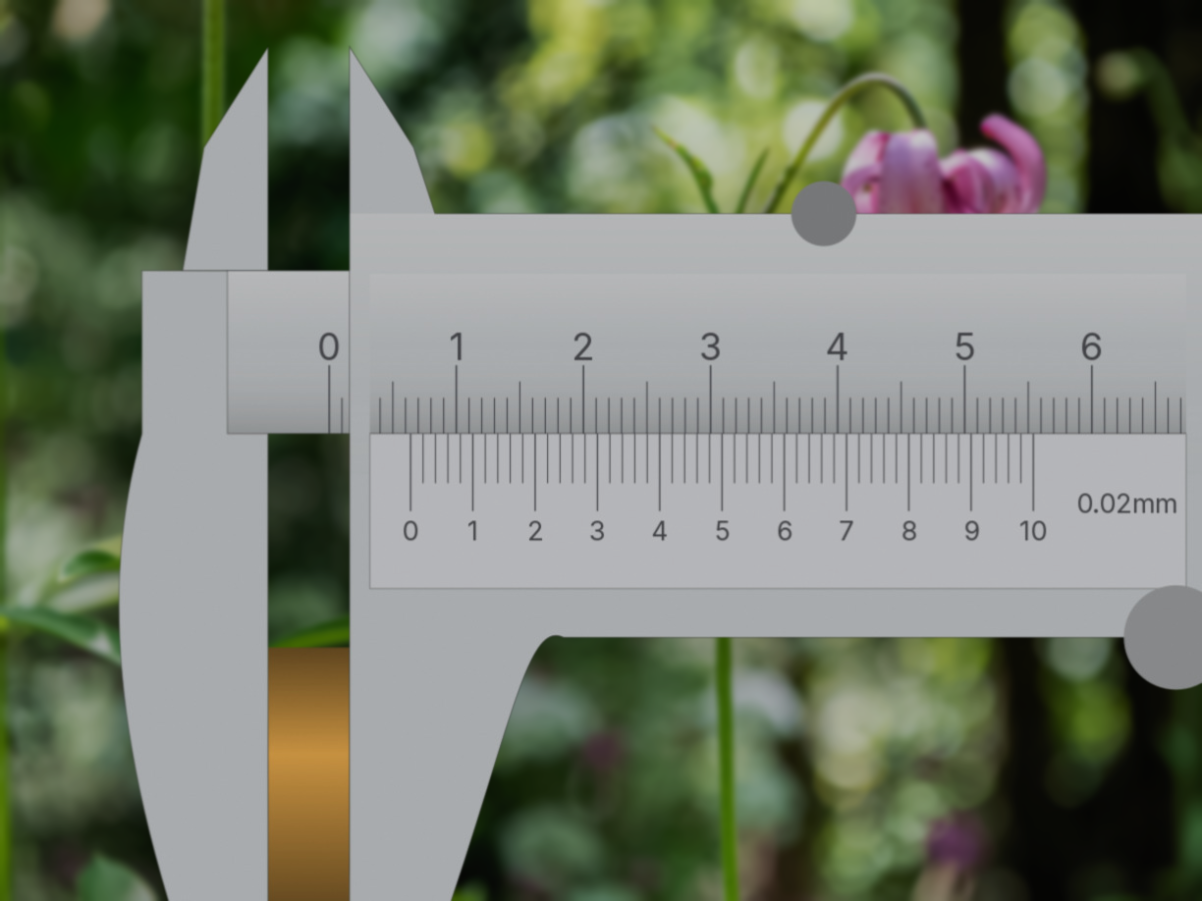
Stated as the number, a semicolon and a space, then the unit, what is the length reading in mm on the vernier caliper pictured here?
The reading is 6.4; mm
